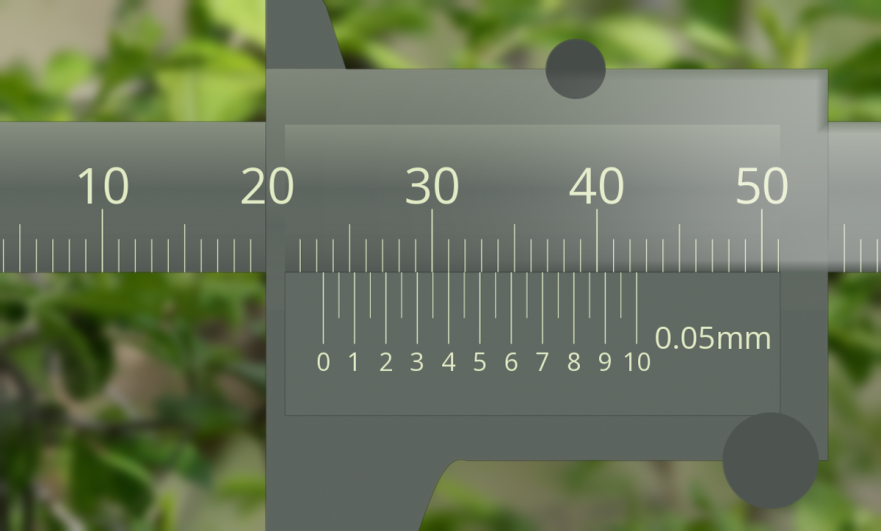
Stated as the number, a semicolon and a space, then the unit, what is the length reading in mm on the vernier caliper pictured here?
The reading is 23.4; mm
